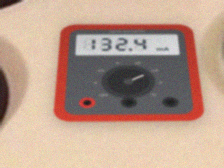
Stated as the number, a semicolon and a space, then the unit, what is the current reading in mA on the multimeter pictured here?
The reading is 132.4; mA
